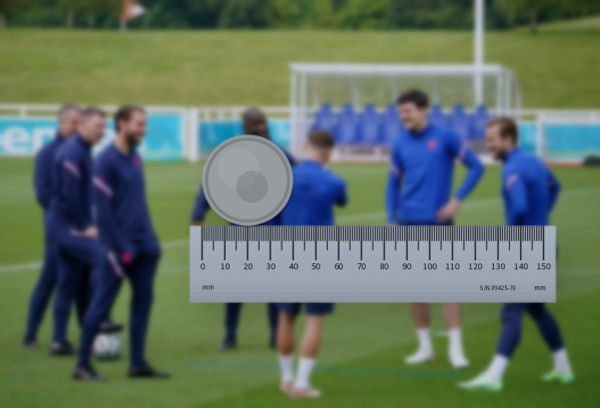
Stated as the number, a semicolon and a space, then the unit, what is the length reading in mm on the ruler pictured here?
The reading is 40; mm
